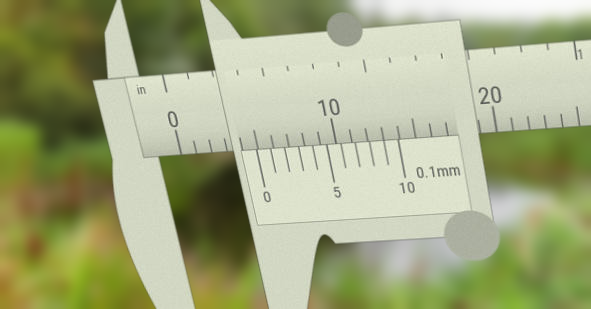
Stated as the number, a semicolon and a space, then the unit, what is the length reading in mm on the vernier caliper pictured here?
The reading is 4.9; mm
